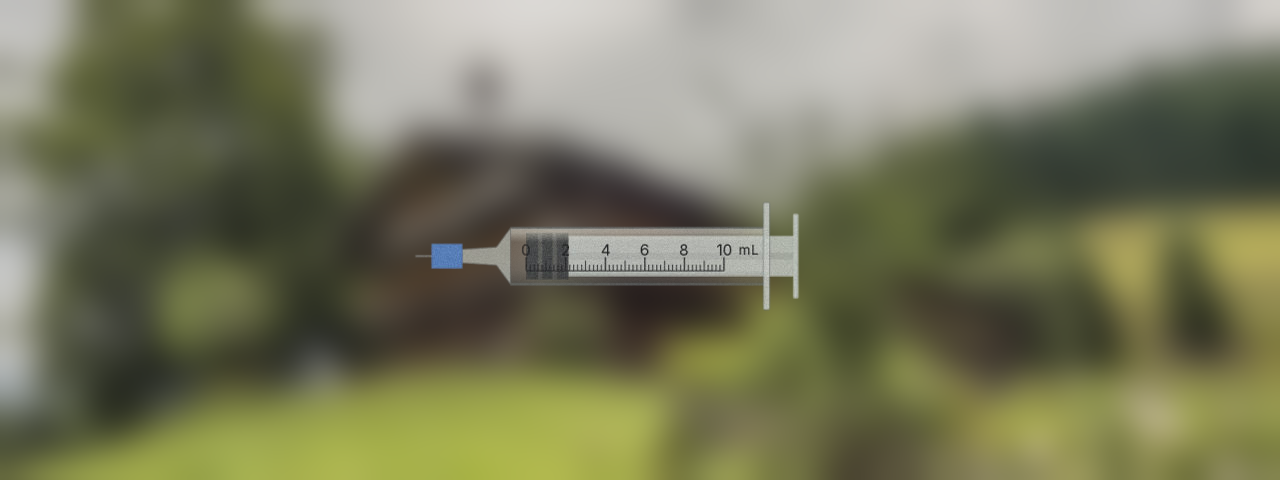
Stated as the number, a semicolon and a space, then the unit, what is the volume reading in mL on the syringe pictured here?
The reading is 0; mL
